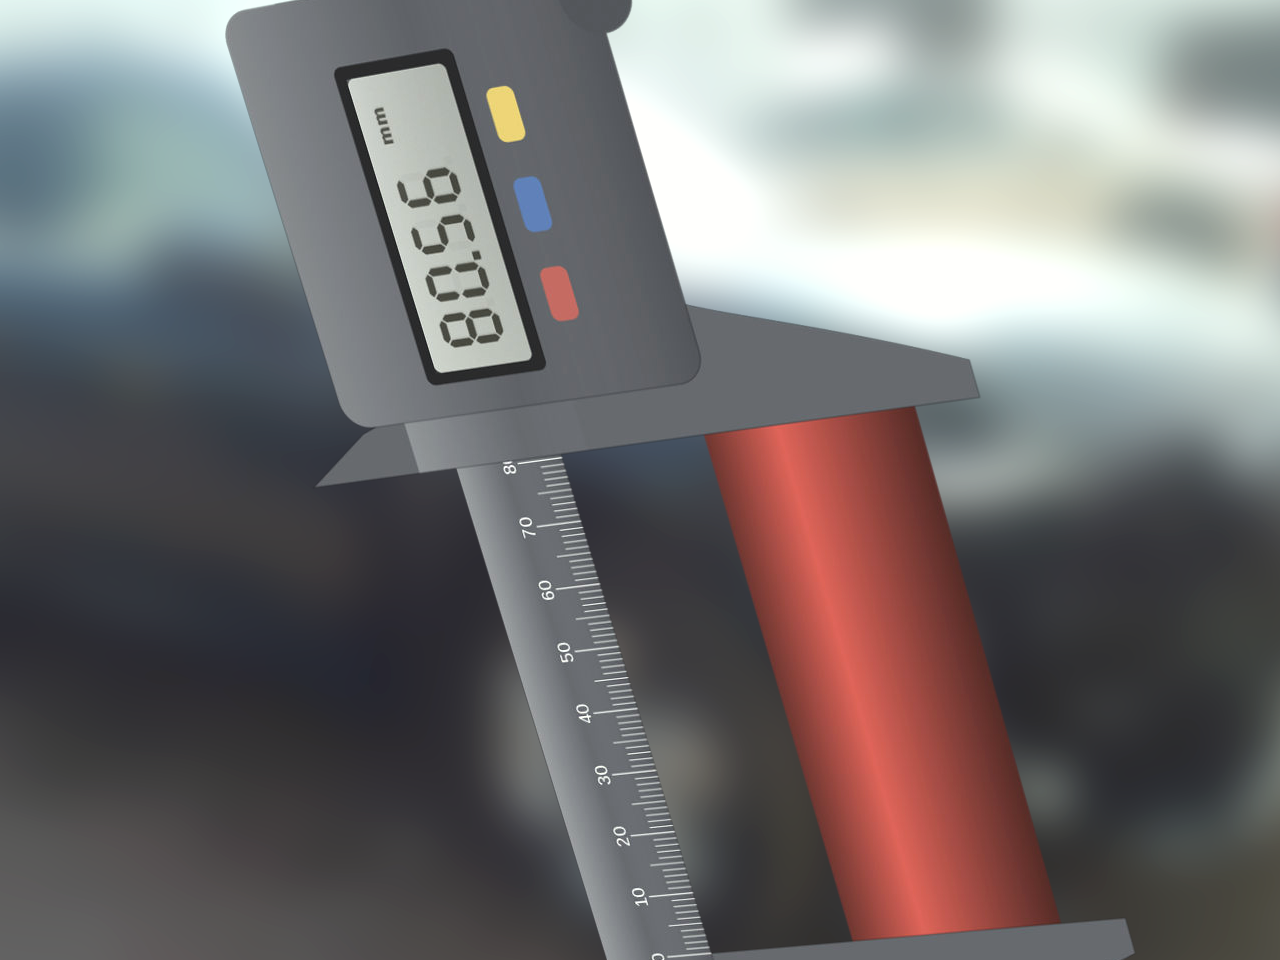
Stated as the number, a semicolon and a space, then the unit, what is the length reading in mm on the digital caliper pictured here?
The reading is 80.56; mm
